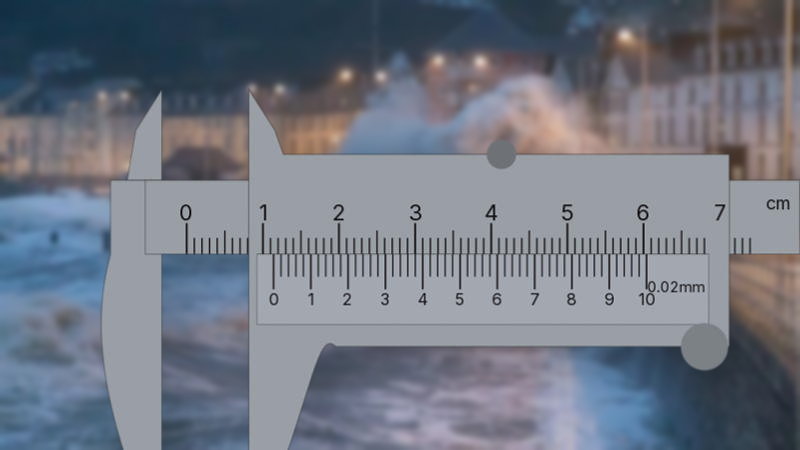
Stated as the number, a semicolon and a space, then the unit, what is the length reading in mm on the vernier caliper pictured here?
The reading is 11.4; mm
